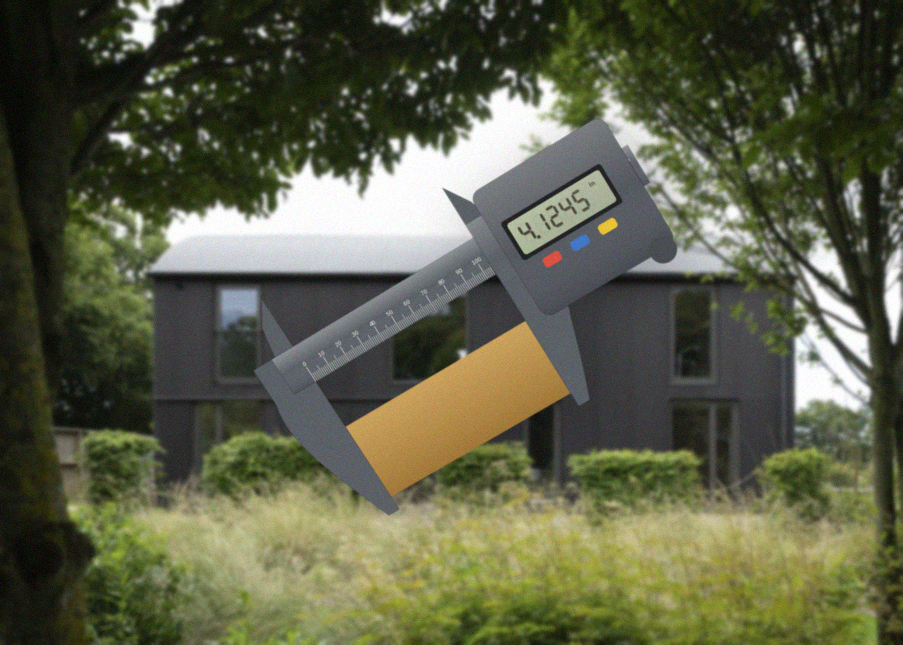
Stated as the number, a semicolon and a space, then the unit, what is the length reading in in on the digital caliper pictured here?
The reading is 4.1245; in
